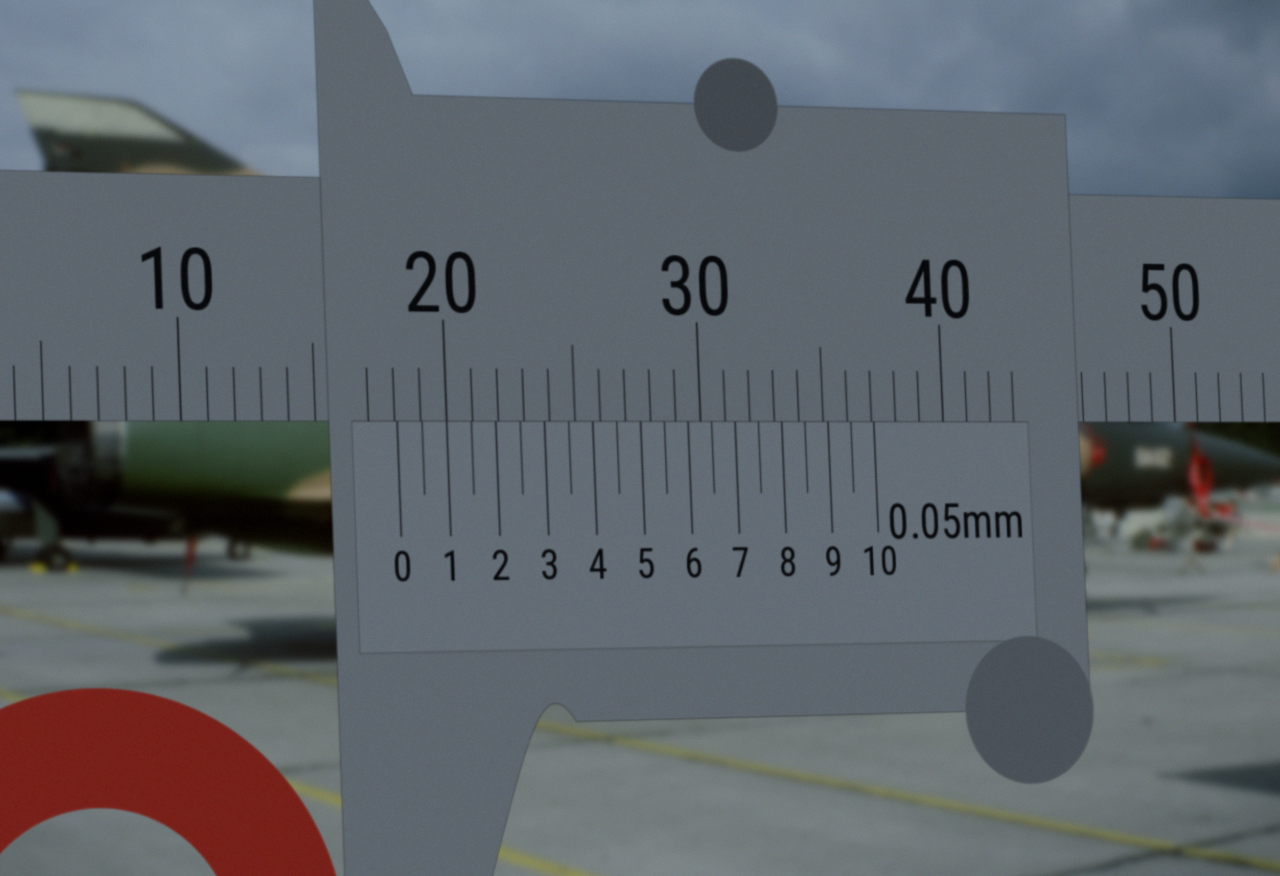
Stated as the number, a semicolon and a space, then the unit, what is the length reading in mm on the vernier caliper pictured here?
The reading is 18.1; mm
